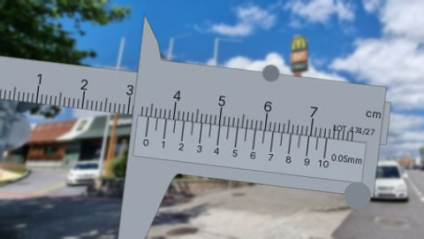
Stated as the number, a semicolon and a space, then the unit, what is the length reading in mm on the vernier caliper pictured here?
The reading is 34.5; mm
